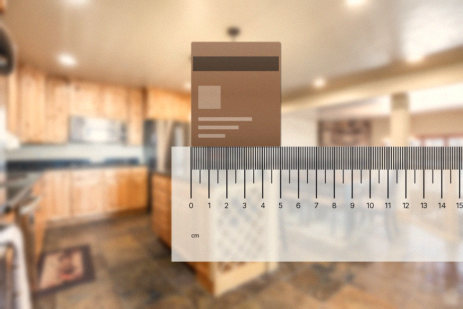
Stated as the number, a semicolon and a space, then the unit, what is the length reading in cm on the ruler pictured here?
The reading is 5; cm
